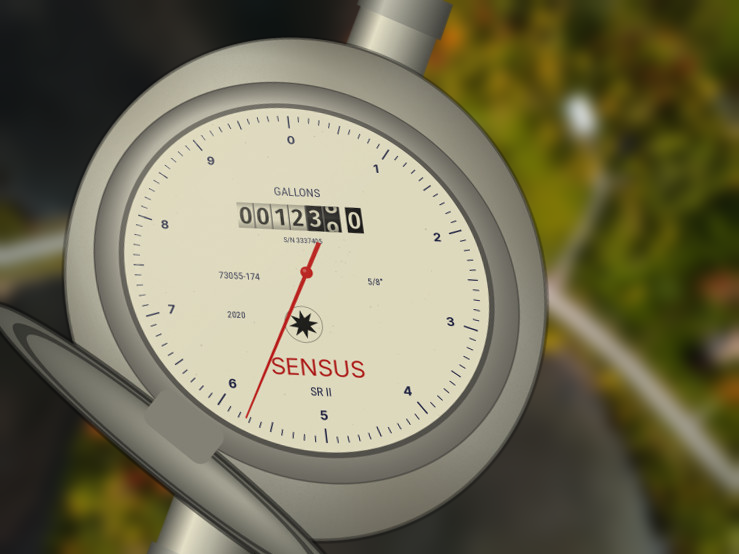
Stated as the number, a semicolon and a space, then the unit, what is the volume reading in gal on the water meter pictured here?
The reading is 12385.7; gal
